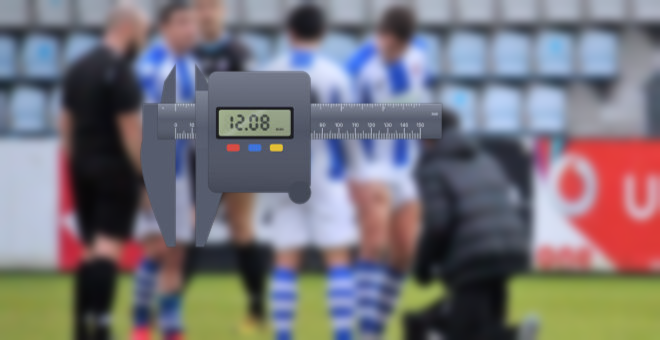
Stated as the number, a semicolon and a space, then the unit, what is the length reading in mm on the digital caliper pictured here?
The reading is 12.08; mm
